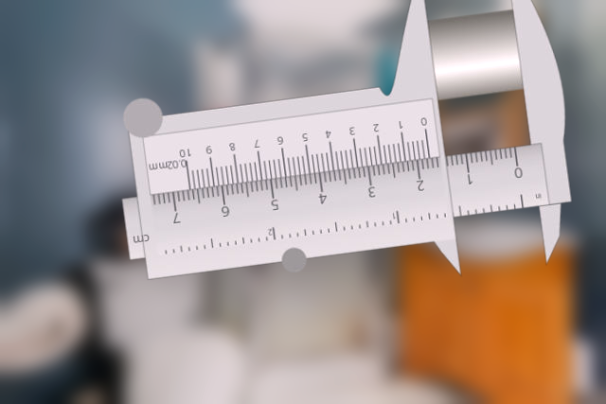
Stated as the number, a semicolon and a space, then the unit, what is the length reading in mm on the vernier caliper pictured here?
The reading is 17.5; mm
